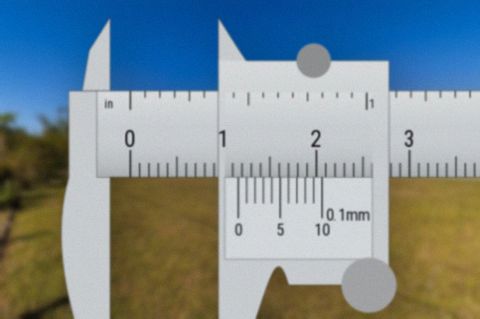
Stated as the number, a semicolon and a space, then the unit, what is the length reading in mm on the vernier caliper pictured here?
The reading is 11.6; mm
